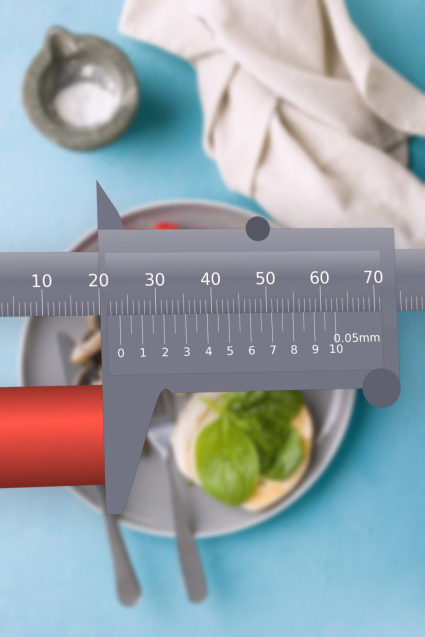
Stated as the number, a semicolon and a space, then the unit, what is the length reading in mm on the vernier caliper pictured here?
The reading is 23.6; mm
